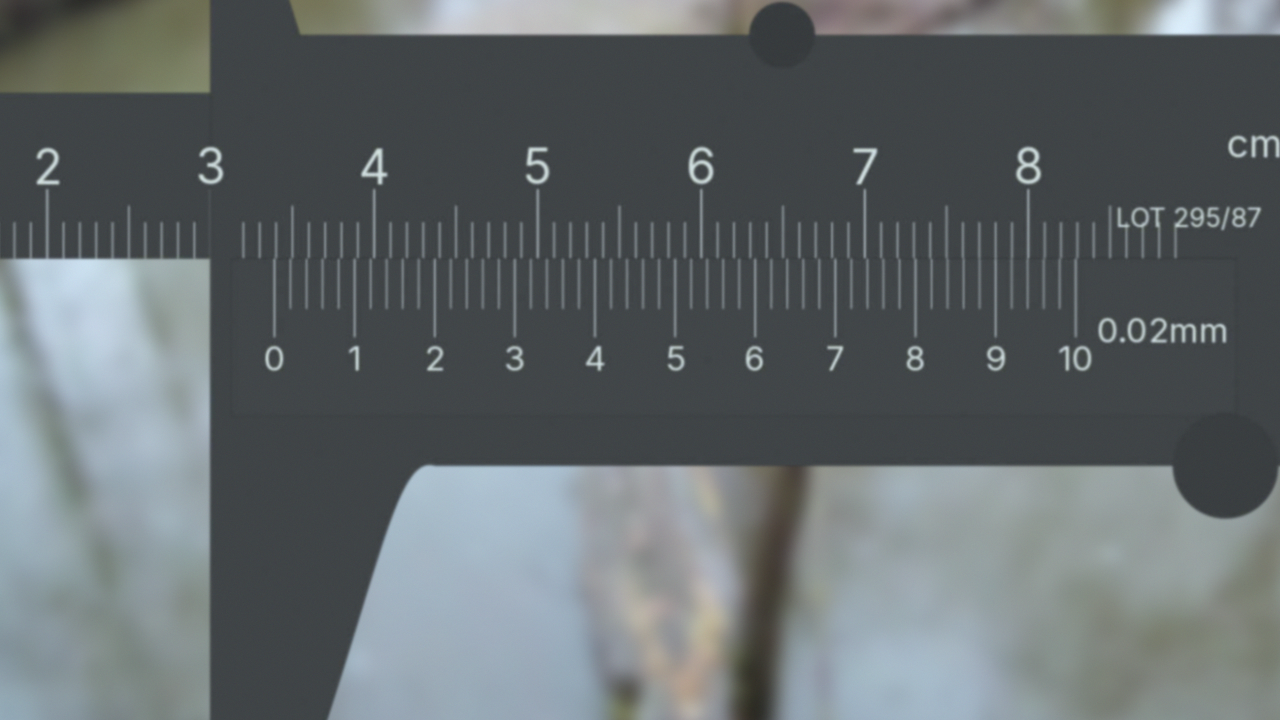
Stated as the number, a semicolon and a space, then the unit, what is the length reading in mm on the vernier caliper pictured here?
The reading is 33.9; mm
